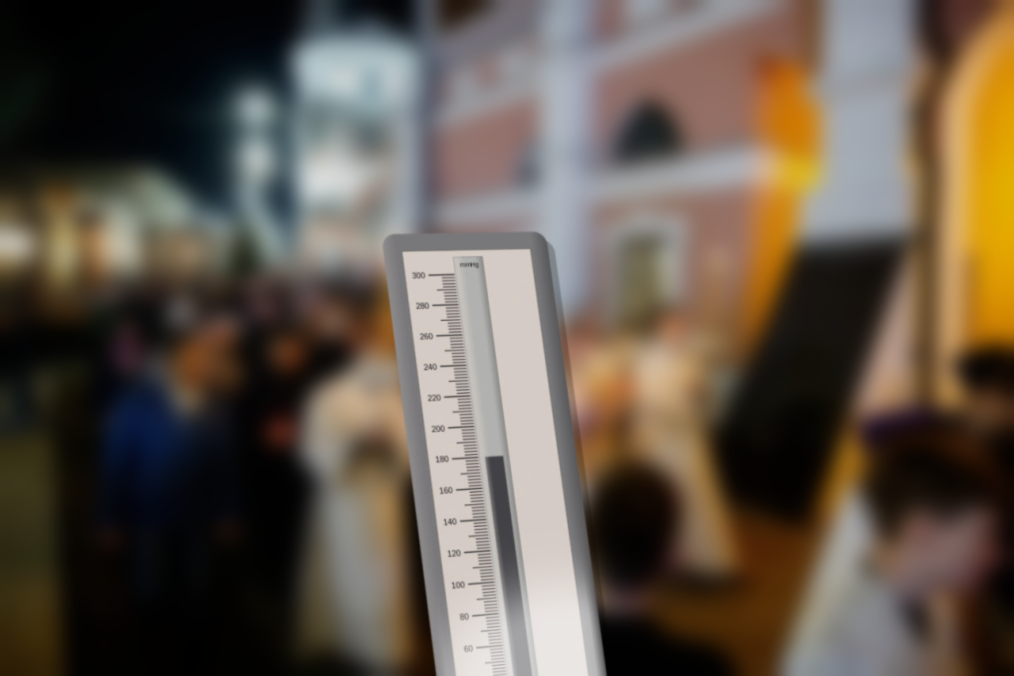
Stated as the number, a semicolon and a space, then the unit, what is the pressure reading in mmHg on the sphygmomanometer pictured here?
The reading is 180; mmHg
